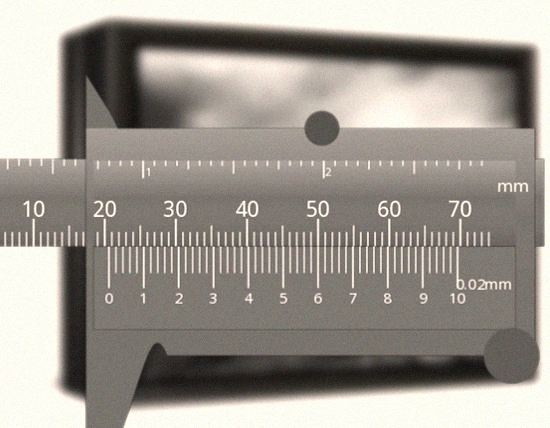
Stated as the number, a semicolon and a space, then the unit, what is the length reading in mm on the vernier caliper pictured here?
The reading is 20.6; mm
